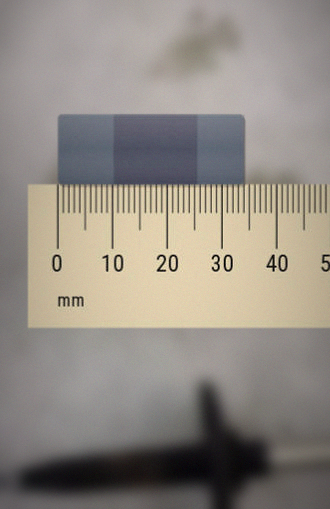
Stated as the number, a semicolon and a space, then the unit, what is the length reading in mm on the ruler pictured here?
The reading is 34; mm
